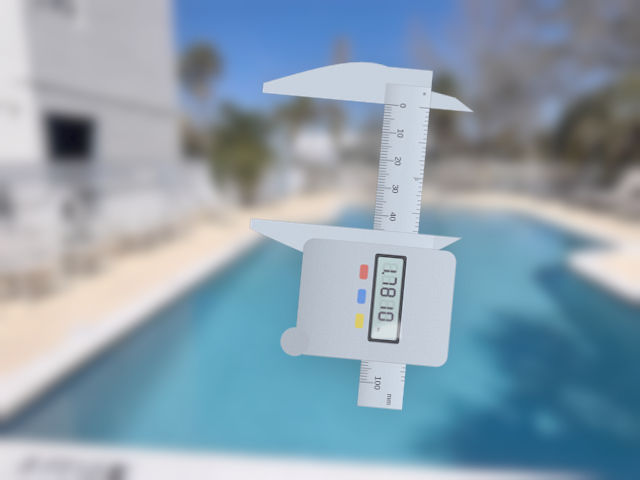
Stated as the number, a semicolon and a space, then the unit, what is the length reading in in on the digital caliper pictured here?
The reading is 1.7810; in
